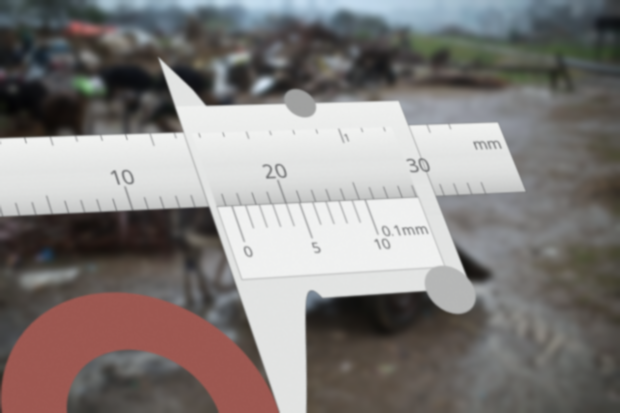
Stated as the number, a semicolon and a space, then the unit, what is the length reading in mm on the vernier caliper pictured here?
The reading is 16.4; mm
